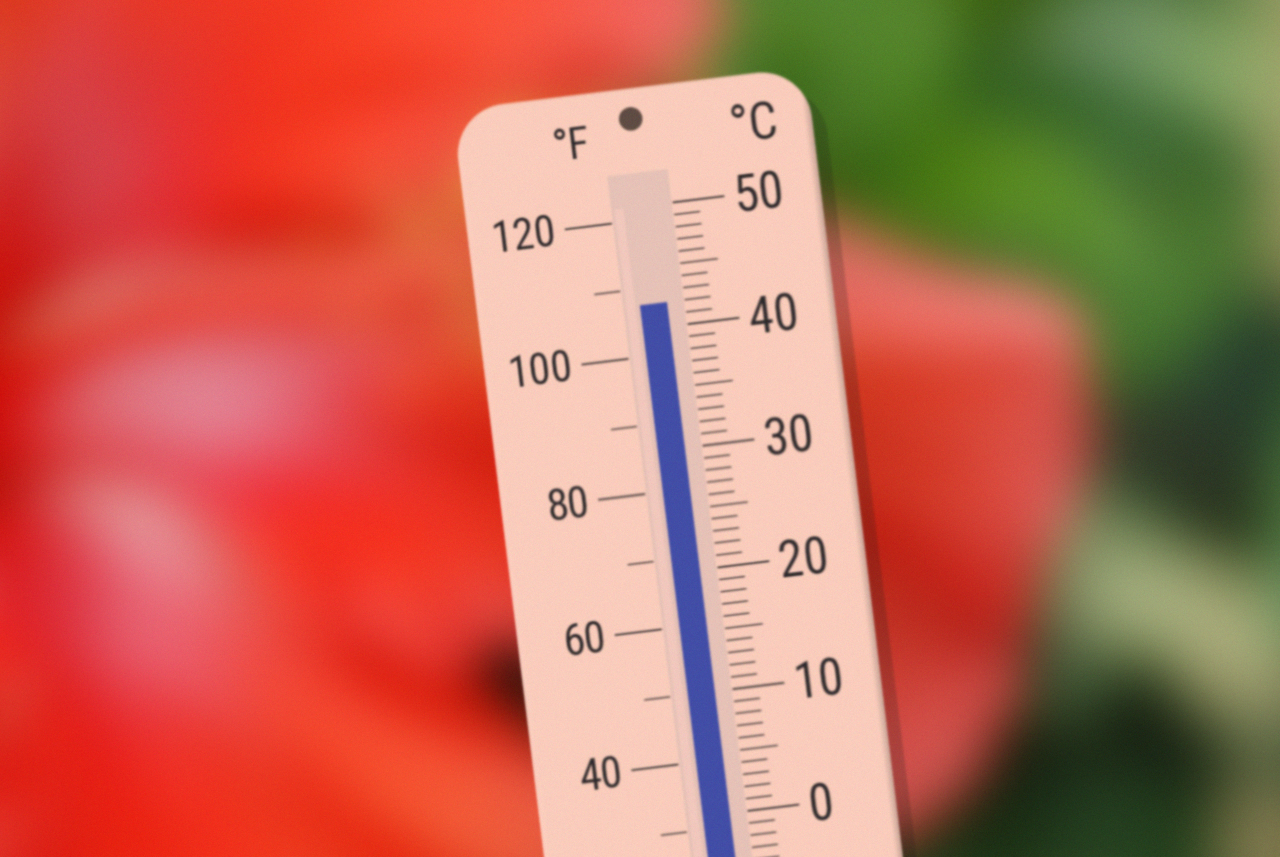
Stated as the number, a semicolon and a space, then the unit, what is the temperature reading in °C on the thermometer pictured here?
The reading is 42; °C
